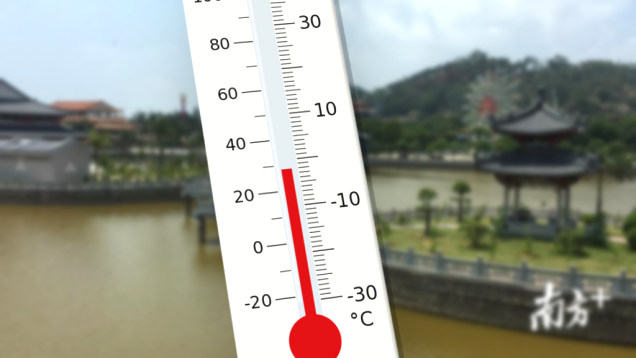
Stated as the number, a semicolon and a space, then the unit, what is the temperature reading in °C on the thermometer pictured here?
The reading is -2; °C
